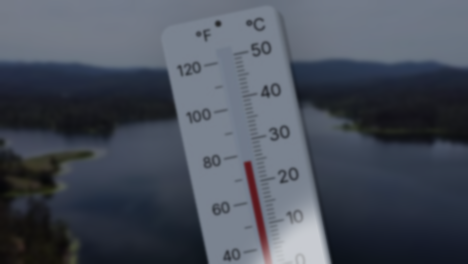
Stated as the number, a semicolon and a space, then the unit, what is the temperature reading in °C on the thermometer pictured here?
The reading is 25; °C
